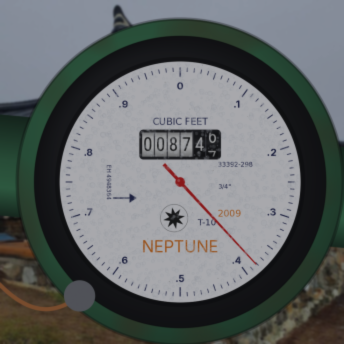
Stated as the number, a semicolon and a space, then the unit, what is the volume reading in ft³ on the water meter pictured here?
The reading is 8746.38; ft³
